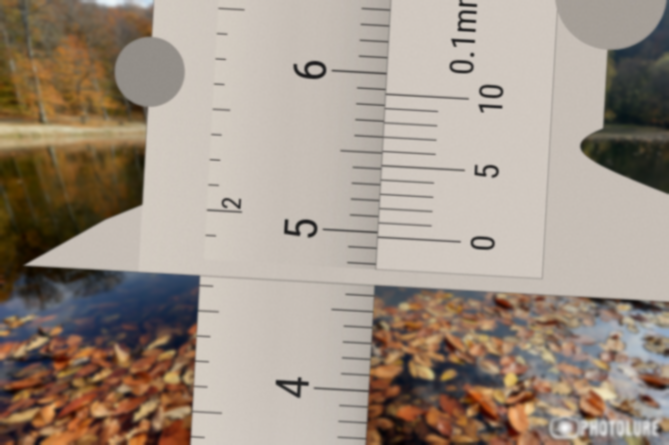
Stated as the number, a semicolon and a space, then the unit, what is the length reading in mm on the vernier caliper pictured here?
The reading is 49.7; mm
